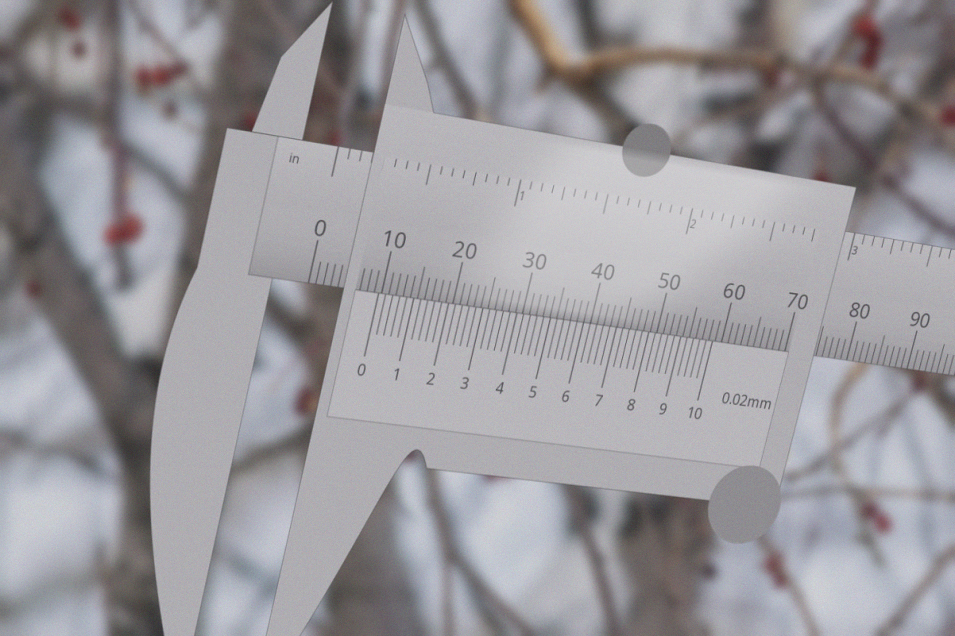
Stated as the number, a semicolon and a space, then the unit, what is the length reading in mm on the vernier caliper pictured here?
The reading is 9.6; mm
